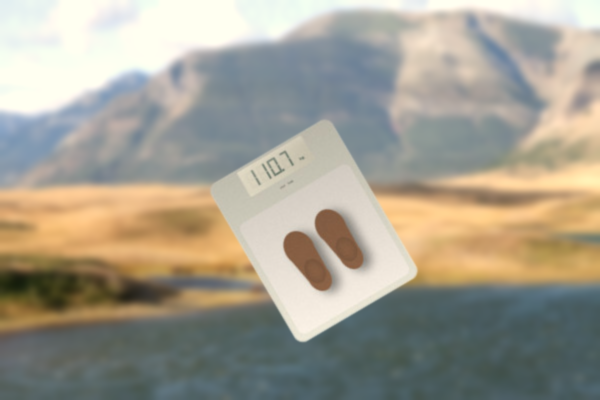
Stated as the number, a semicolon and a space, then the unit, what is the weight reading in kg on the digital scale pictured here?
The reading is 110.7; kg
